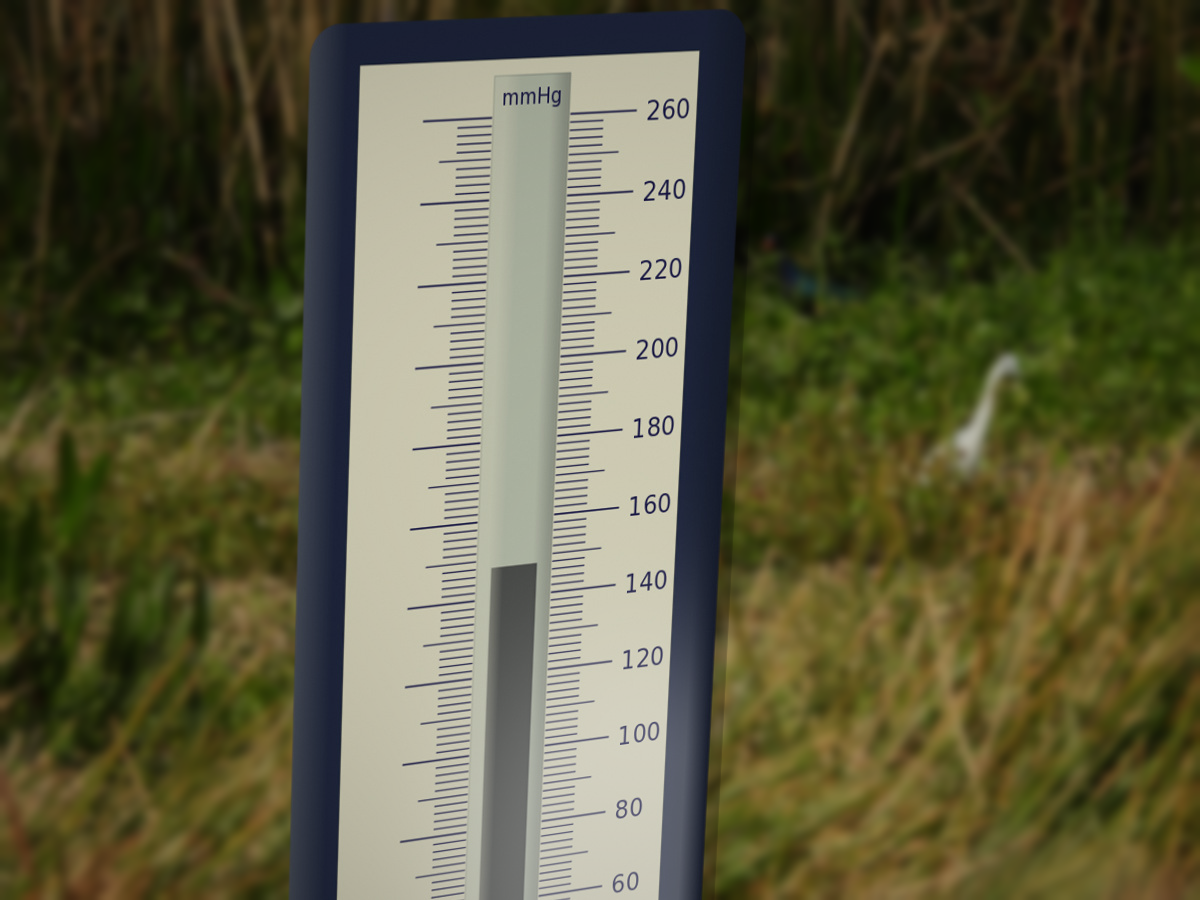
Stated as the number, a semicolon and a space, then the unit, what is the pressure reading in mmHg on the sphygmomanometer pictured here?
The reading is 148; mmHg
